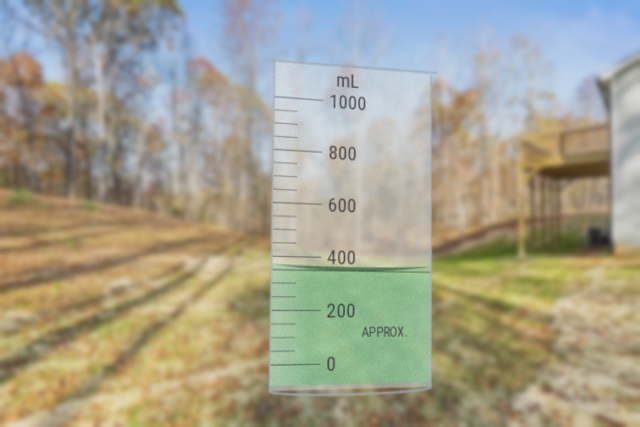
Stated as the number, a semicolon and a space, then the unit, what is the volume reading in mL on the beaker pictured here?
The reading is 350; mL
